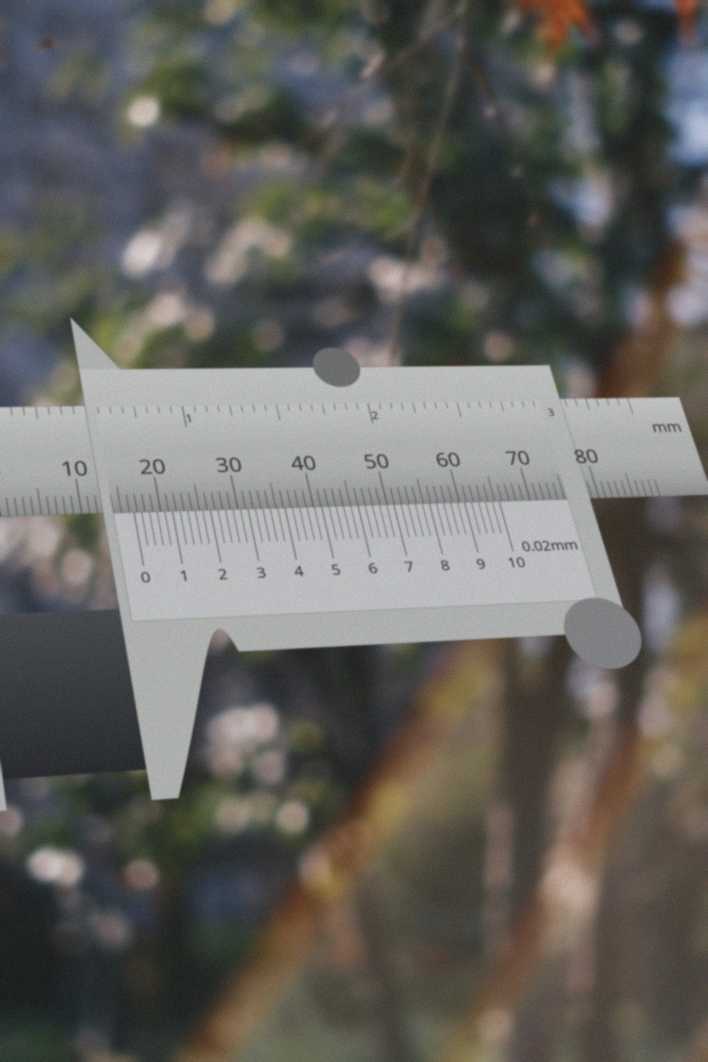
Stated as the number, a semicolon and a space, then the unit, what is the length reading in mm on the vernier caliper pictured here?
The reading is 16.6; mm
